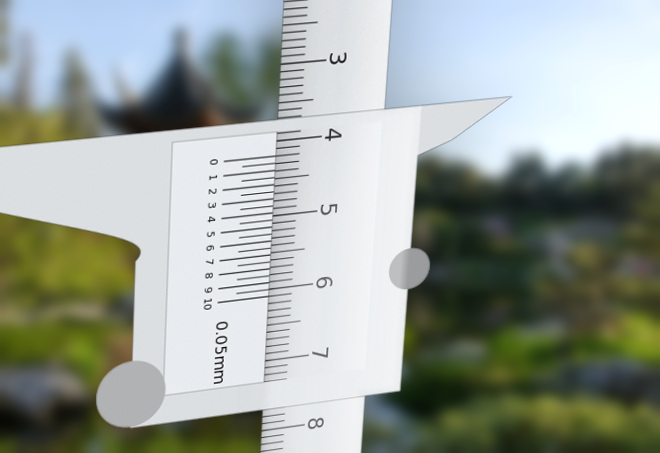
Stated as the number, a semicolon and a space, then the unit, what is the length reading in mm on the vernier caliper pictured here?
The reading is 42.0; mm
